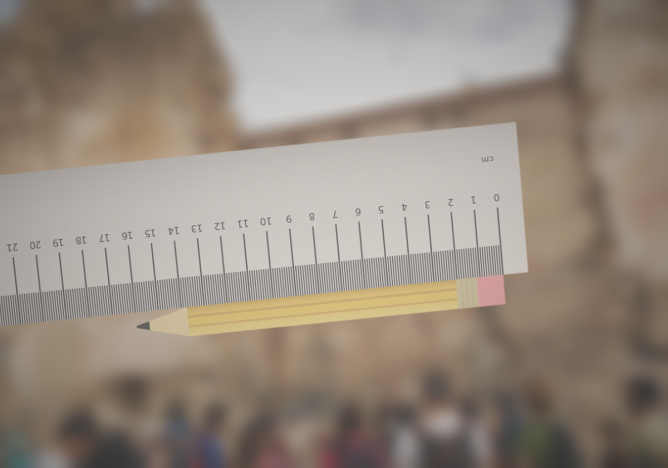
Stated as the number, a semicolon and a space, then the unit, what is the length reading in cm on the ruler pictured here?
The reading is 16; cm
